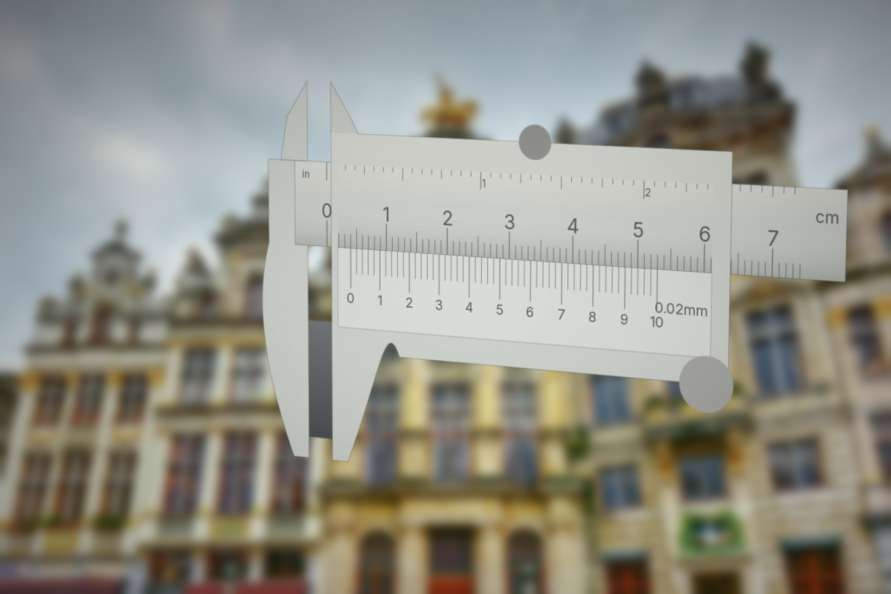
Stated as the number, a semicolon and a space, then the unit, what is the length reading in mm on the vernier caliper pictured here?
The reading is 4.0; mm
